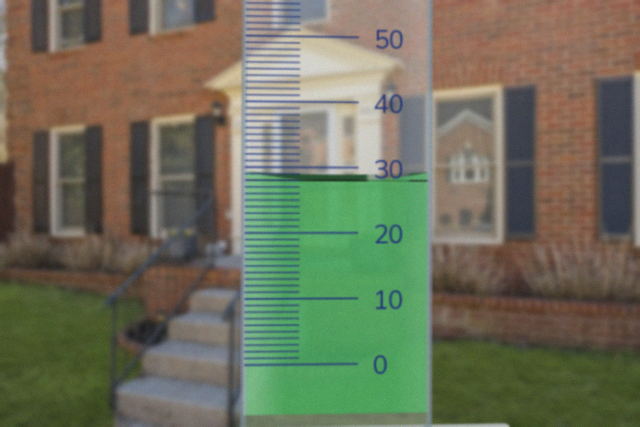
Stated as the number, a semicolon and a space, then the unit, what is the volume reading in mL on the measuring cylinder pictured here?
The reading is 28; mL
